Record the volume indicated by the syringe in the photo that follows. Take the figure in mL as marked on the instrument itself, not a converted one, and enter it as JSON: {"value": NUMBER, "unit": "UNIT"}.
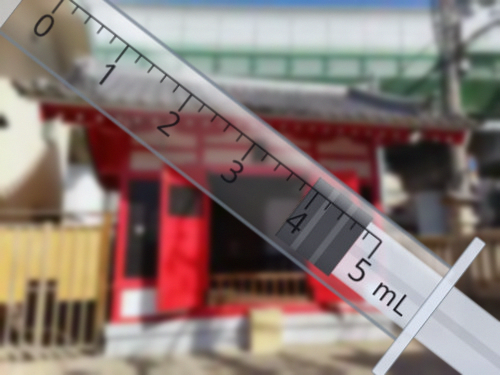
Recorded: {"value": 3.9, "unit": "mL"}
